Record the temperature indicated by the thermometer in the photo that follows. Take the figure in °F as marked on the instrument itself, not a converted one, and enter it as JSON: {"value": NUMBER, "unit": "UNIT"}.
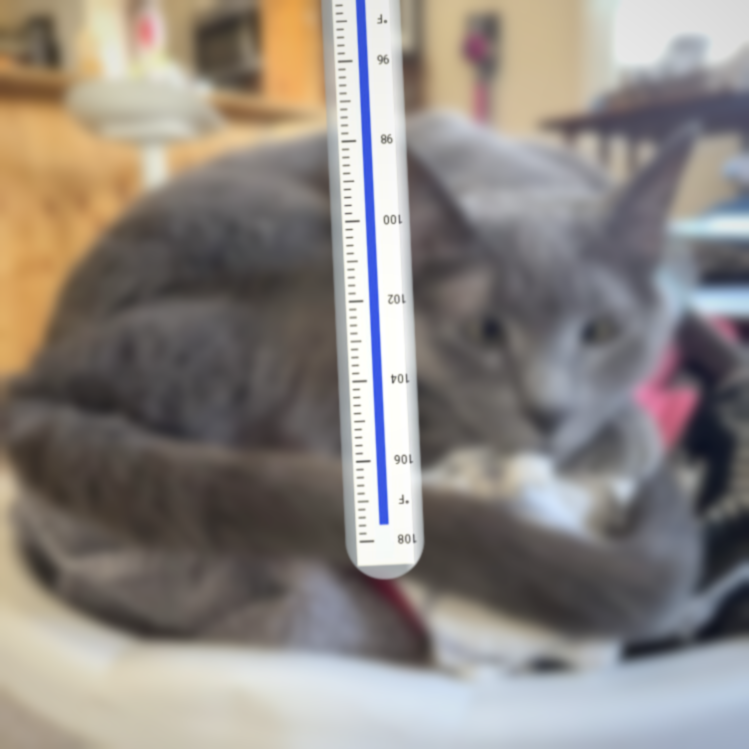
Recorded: {"value": 107.6, "unit": "°F"}
